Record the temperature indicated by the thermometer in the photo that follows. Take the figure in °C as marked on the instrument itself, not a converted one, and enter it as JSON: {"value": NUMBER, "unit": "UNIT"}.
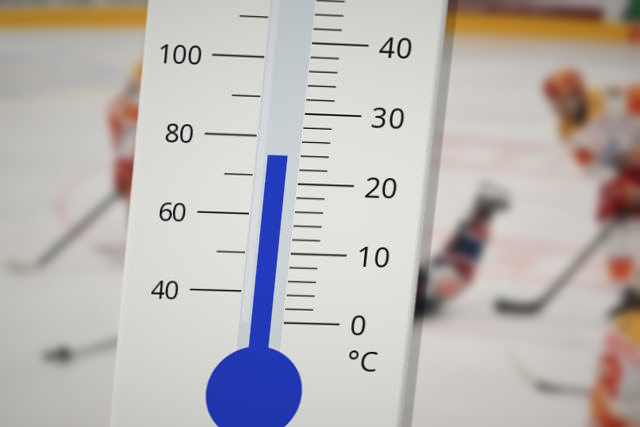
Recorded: {"value": 24, "unit": "°C"}
